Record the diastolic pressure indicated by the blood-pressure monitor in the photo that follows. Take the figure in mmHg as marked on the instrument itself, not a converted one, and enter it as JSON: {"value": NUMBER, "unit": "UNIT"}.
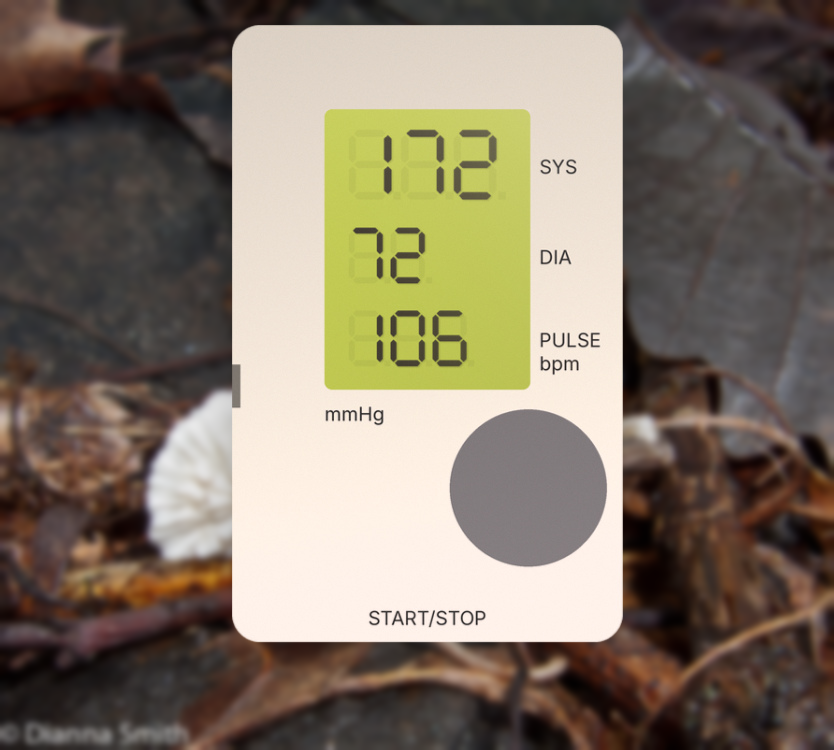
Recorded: {"value": 72, "unit": "mmHg"}
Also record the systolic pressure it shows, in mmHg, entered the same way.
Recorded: {"value": 172, "unit": "mmHg"}
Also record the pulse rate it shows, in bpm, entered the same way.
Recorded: {"value": 106, "unit": "bpm"}
